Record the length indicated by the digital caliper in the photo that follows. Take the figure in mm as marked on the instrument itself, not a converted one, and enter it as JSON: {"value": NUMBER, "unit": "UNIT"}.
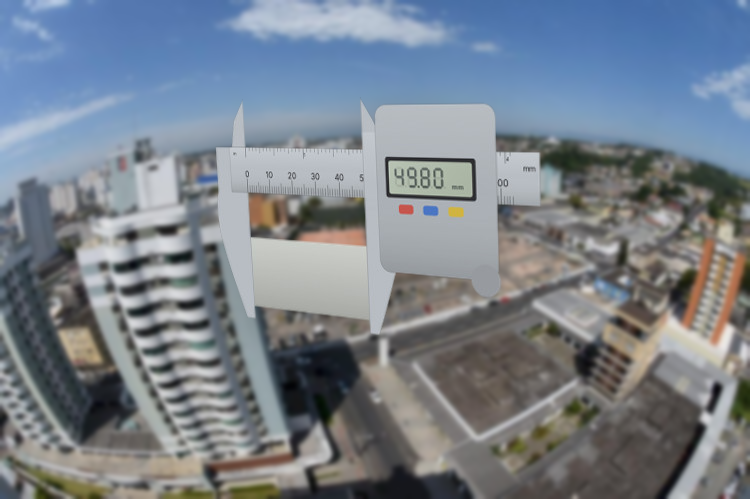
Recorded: {"value": 49.80, "unit": "mm"}
